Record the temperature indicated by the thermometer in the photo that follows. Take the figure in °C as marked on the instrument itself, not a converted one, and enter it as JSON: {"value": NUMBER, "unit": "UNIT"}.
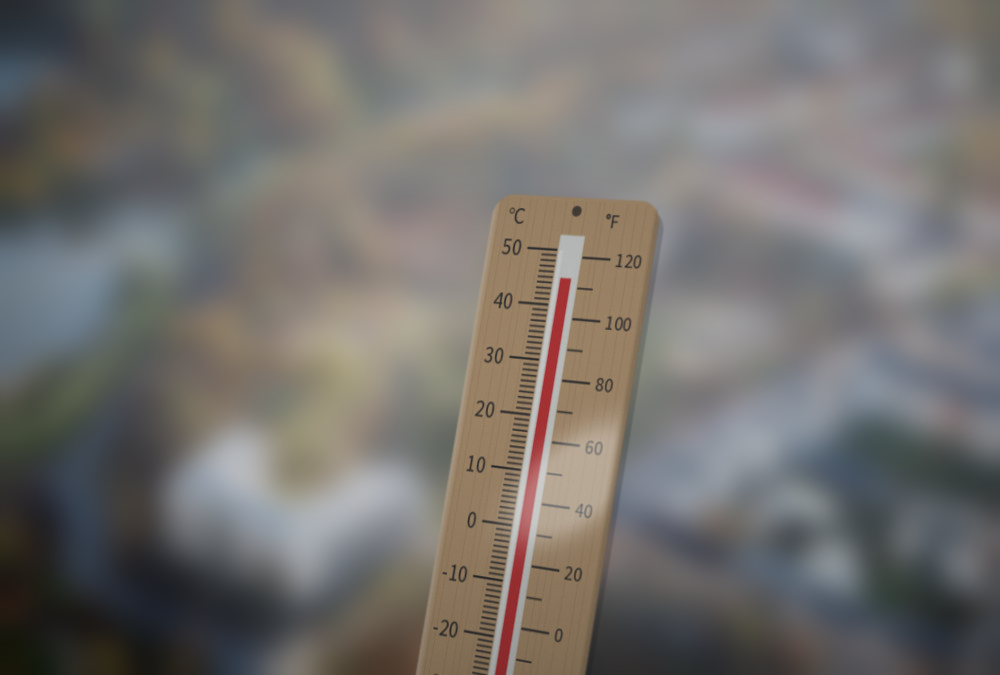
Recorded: {"value": 45, "unit": "°C"}
